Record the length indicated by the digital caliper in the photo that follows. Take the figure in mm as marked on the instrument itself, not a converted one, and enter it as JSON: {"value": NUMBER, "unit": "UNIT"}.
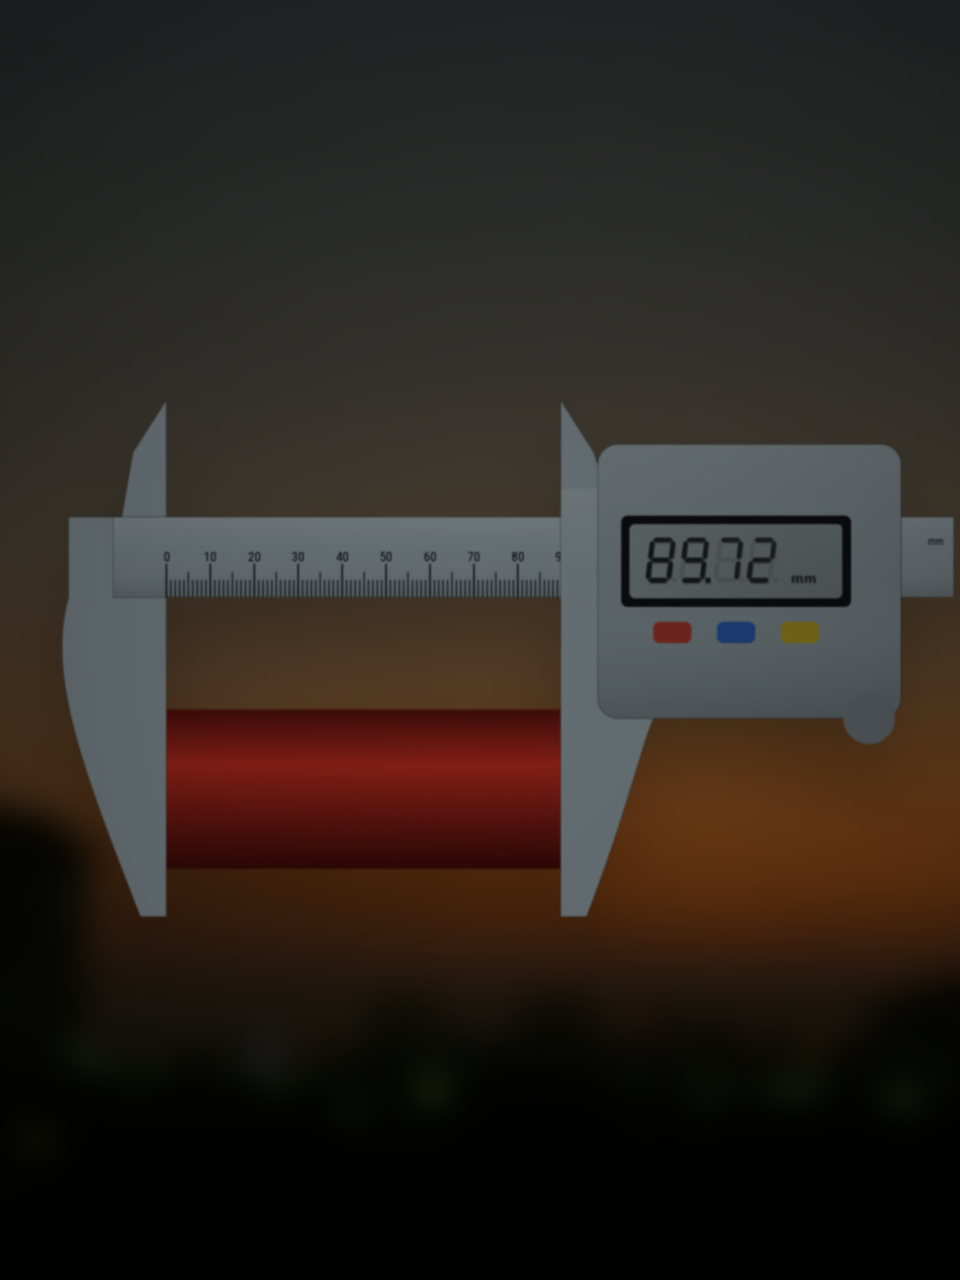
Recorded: {"value": 89.72, "unit": "mm"}
